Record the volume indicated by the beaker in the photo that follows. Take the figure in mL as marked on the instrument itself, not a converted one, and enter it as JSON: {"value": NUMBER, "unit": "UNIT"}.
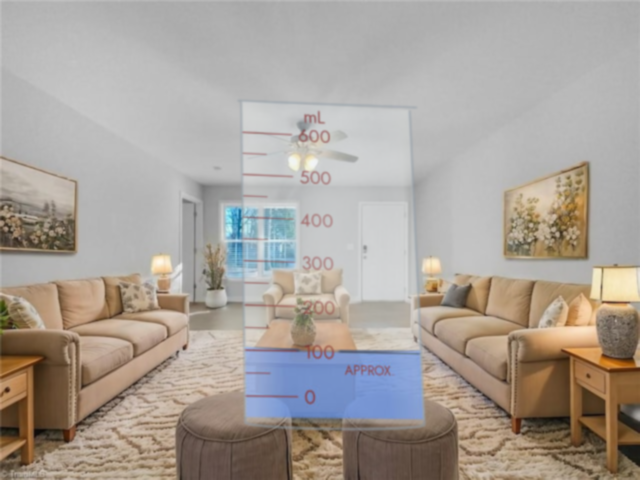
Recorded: {"value": 100, "unit": "mL"}
